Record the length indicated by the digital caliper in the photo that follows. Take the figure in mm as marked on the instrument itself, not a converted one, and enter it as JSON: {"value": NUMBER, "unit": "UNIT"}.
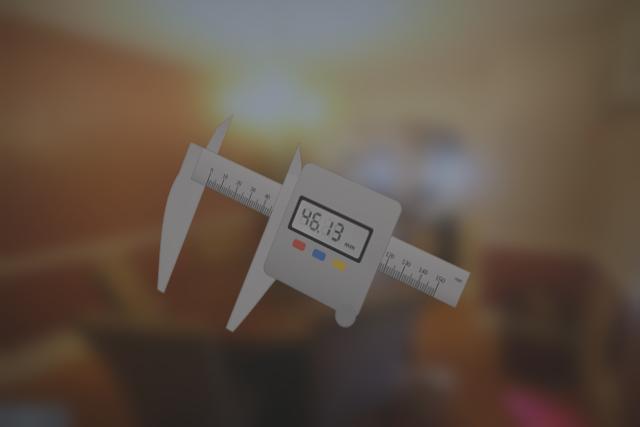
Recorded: {"value": 46.13, "unit": "mm"}
